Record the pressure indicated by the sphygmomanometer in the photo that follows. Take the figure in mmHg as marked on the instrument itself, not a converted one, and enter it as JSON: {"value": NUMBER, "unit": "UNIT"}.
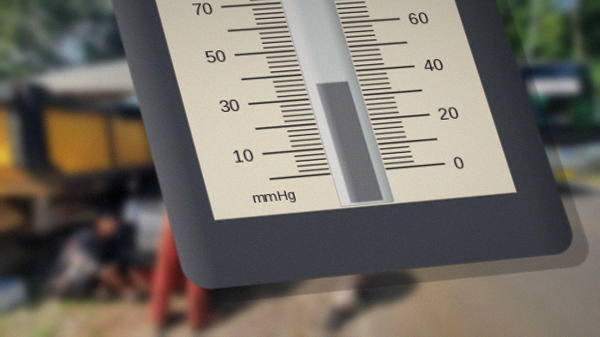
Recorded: {"value": 36, "unit": "mmHg"}
